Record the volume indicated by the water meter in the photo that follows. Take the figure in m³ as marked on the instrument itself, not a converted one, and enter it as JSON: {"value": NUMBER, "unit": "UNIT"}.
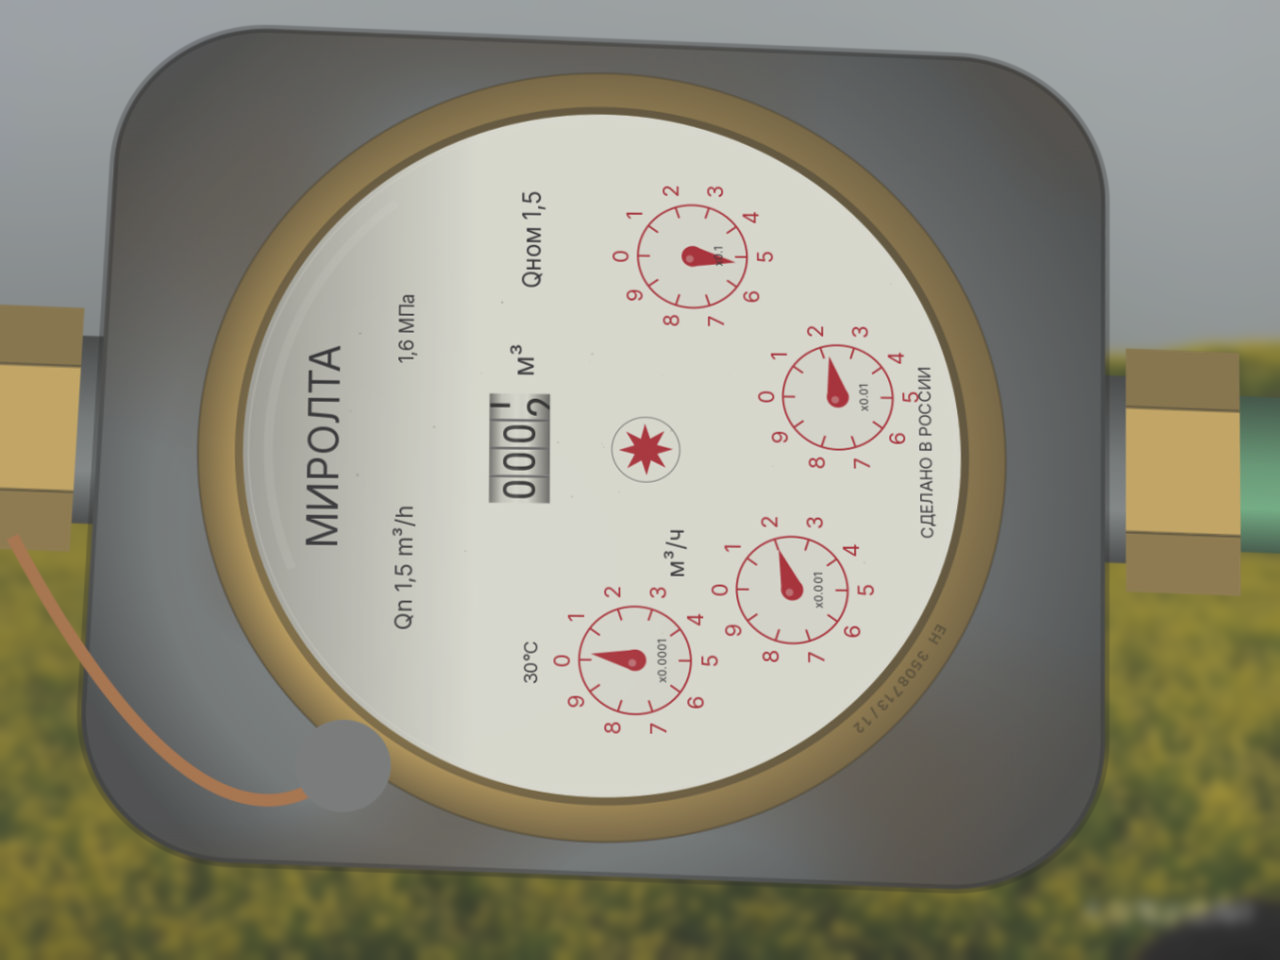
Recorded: {"value": 1.5220, "unit": "m³"}
